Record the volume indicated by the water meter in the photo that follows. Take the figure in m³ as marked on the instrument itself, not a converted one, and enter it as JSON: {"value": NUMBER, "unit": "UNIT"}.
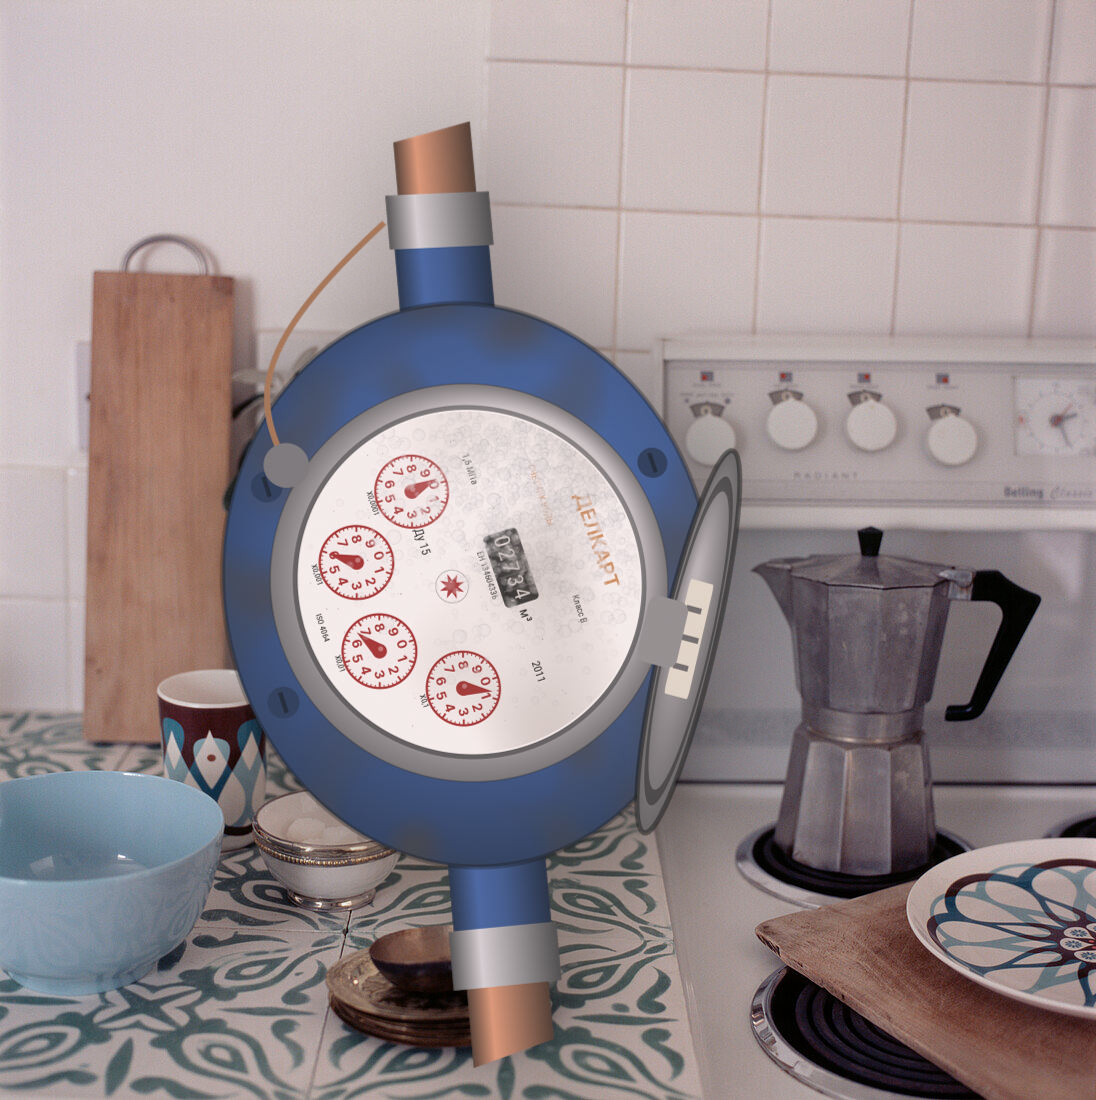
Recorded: {"value": 2734.0659, "unit": "m³"}
